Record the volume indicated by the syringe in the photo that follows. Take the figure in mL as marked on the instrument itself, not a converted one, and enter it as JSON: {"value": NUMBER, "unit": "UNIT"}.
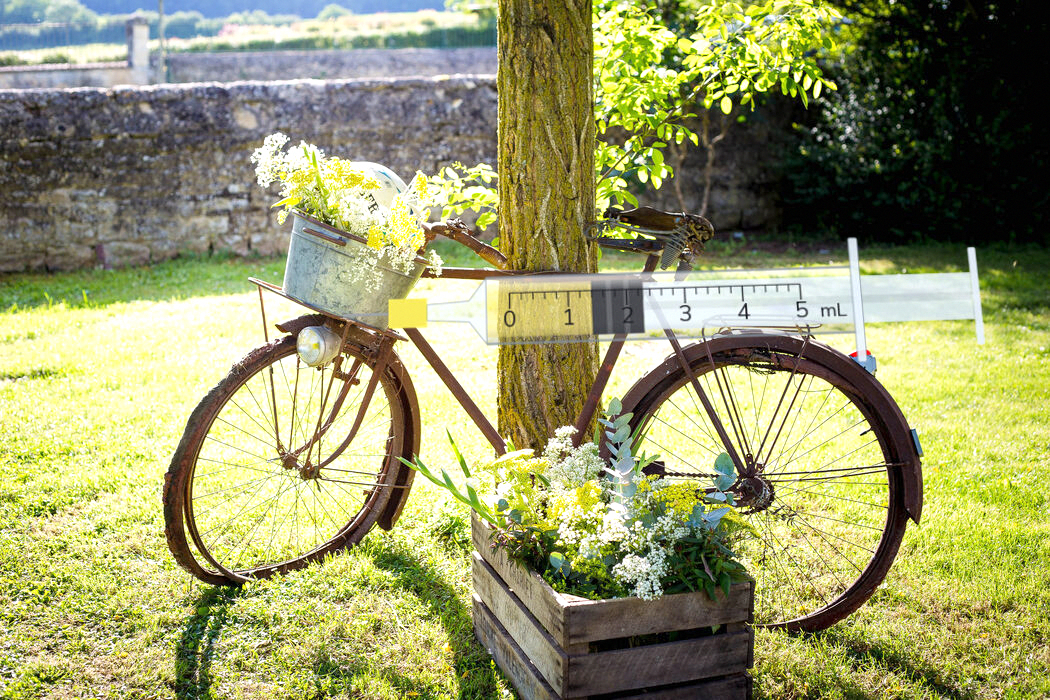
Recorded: {"value": 1.4, "unit": "mL"}
